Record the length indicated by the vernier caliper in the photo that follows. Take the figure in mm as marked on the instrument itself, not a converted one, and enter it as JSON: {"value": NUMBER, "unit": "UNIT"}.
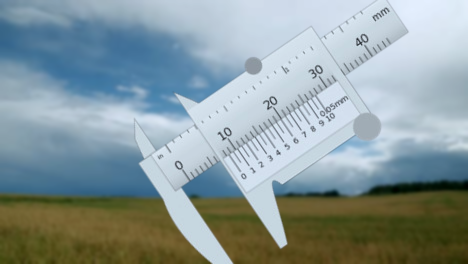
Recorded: {"value": 8.5, "unit": "mm"}
